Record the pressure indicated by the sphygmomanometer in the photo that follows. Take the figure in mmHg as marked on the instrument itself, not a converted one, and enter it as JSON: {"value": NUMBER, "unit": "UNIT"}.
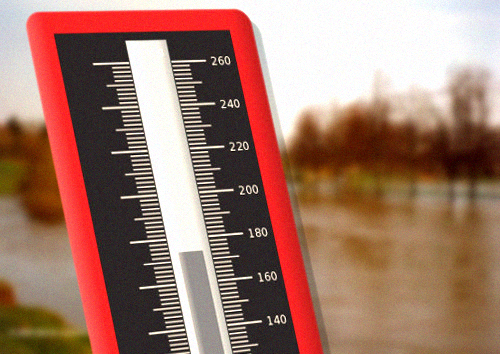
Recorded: {"value": 174, "unit": "mmHg"}
